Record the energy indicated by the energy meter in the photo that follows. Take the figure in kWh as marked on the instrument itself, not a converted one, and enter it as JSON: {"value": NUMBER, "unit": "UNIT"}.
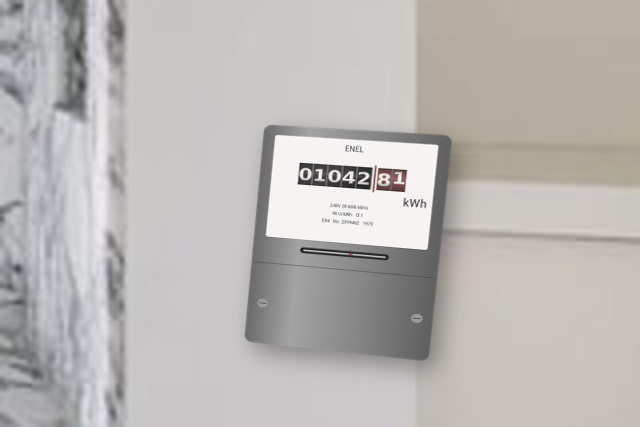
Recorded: {"value": 1042.81, "unit": "kWh"}
